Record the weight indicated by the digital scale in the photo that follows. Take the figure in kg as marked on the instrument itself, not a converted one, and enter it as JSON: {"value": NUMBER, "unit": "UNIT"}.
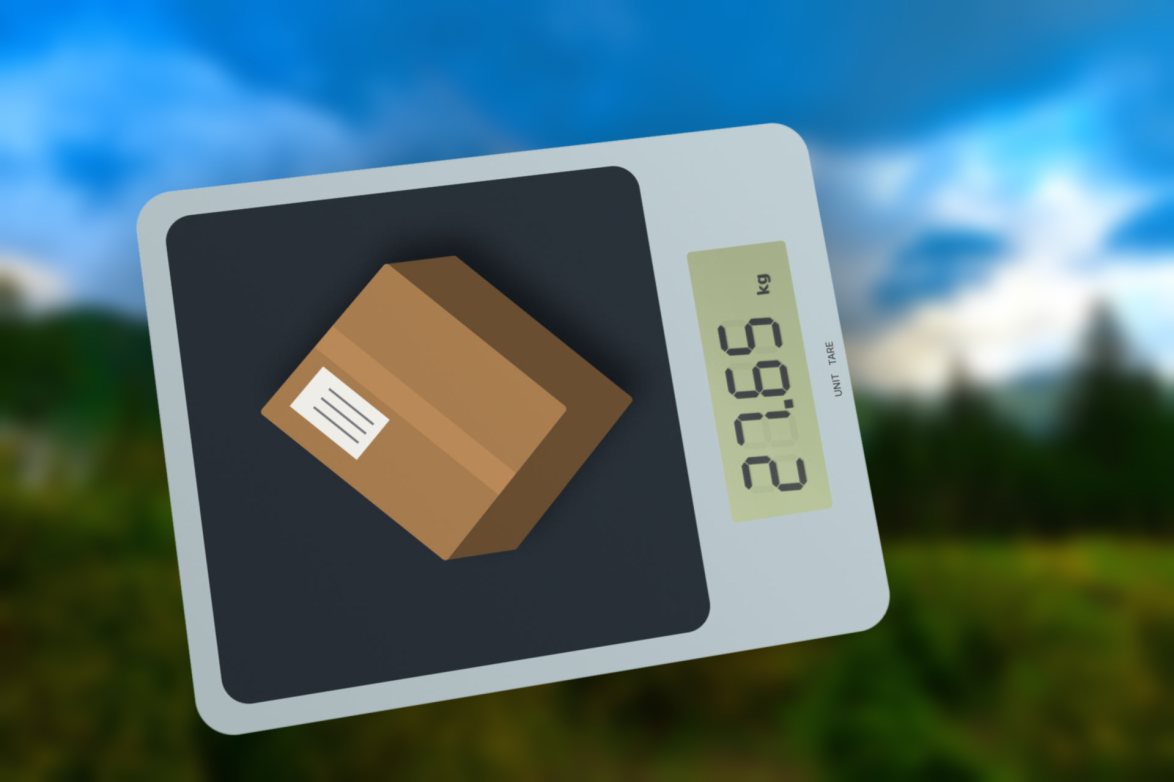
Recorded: {"value": 27.65, "unit": "kg"}
